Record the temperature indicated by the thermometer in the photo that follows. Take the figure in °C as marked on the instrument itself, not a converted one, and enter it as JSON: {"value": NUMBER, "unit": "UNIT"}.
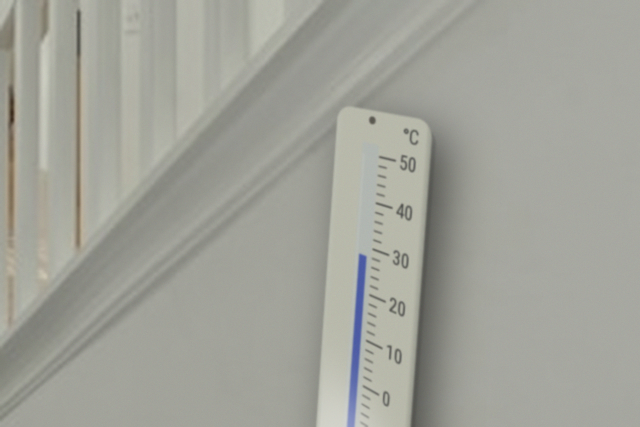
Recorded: {"value": 28, "unit": "°C"}
